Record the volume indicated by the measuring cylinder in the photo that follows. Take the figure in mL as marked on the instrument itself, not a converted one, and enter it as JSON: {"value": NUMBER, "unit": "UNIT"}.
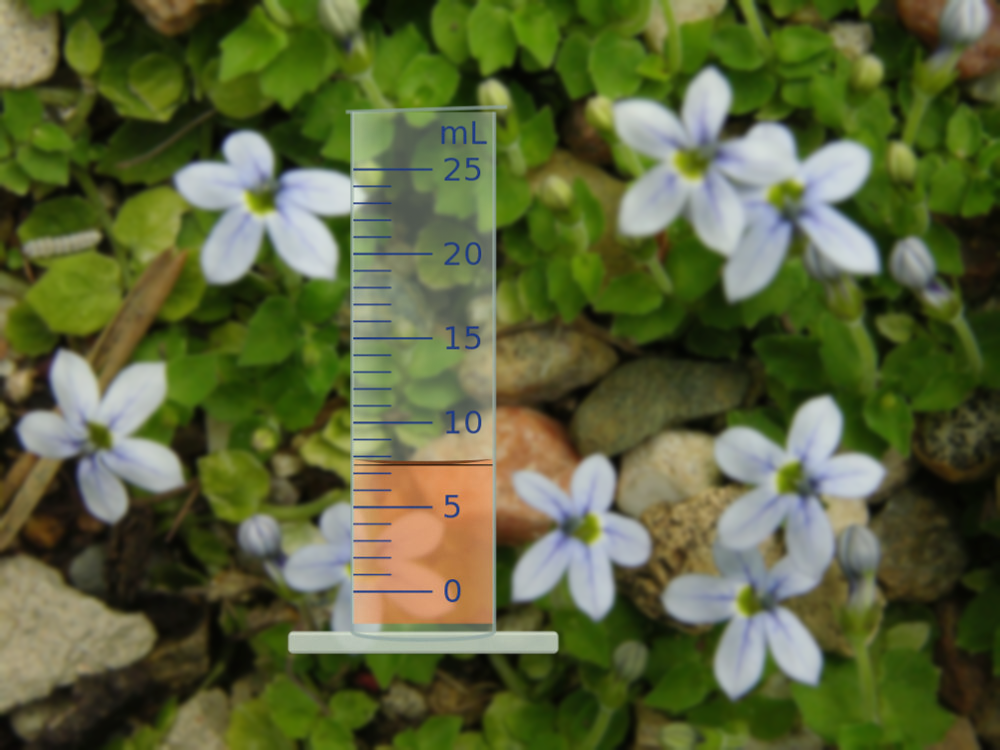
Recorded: {"value": 7.5, "unit": "mL"}
